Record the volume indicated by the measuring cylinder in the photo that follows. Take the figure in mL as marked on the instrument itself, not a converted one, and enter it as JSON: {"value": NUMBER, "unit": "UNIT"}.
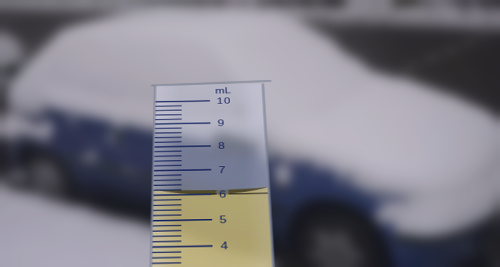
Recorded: {"value": 6, "unit": "mL"}
